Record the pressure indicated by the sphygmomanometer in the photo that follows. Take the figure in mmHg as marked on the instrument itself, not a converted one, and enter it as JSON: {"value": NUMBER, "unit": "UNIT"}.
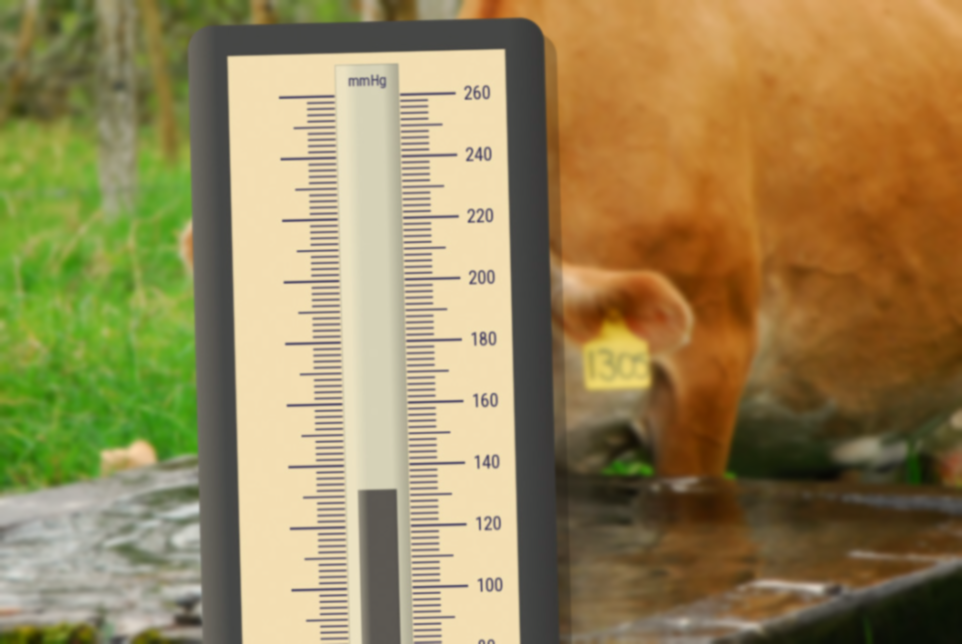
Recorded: {"value": 132, "unit": "mmHg"}
